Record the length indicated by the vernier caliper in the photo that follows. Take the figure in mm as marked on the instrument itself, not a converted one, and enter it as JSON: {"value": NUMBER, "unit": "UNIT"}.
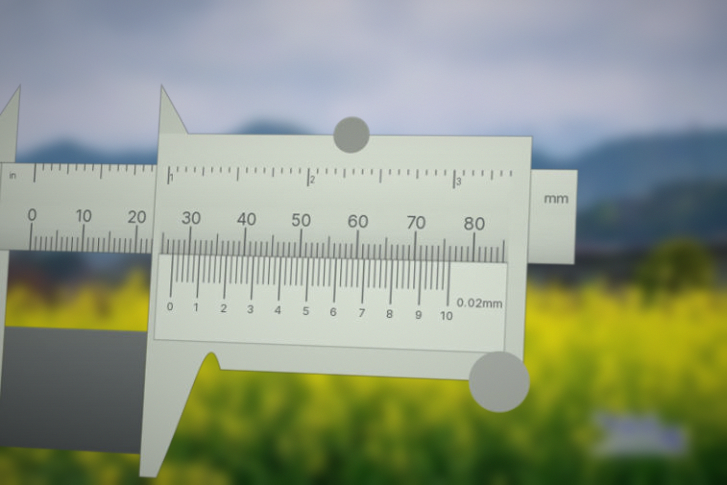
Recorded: {"value": 27.0, "unit": "mm"}
